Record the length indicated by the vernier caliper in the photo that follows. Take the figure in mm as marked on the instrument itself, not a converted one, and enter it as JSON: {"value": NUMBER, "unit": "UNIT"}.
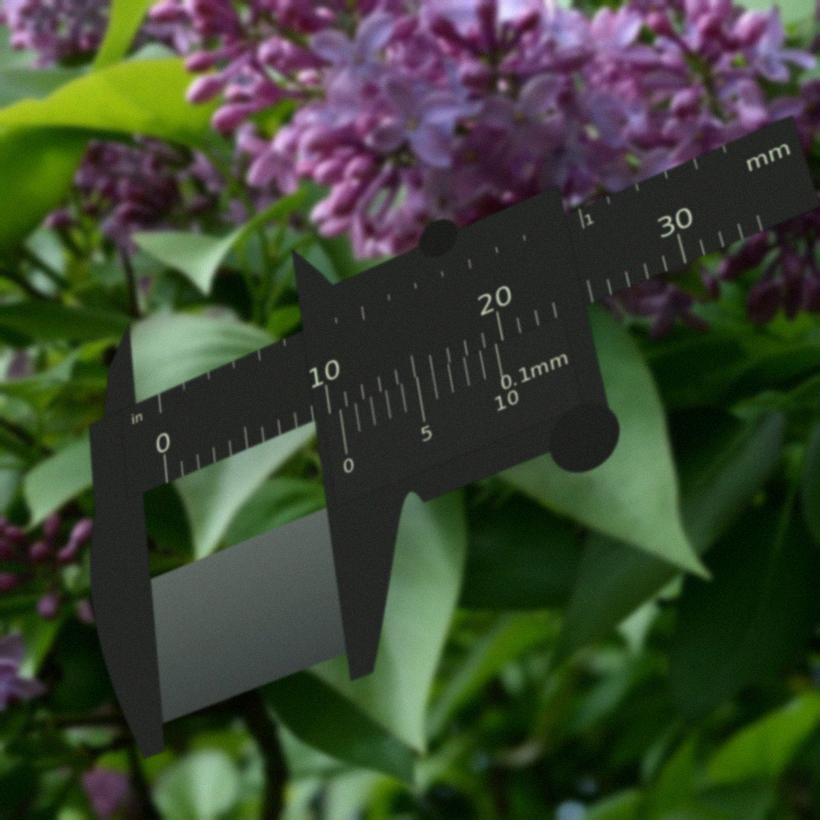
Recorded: {"value": 10.6, "unit": "mm"}
